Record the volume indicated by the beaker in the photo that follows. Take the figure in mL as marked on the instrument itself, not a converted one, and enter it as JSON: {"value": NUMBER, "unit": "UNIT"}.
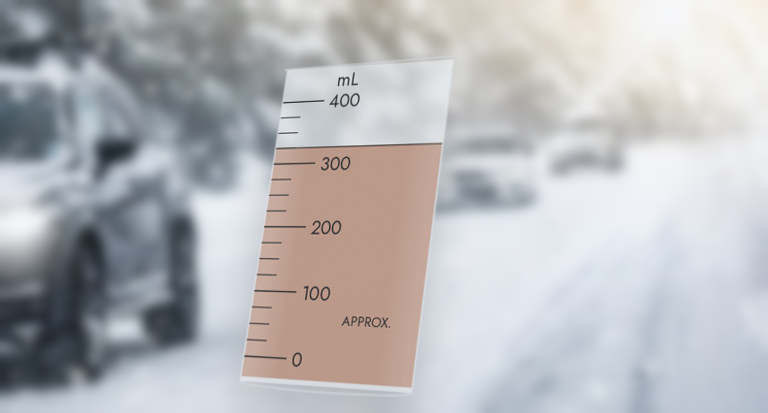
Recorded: {"value": 325, "unit": "mL"}
